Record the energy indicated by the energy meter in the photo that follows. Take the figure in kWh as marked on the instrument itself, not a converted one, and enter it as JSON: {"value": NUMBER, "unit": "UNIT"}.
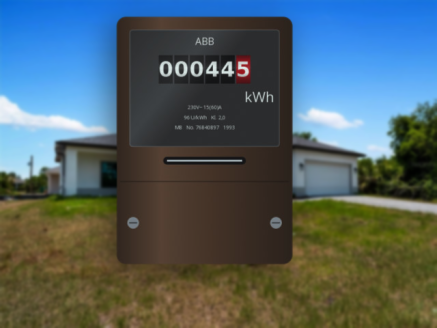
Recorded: {"value": 44.5, "unit": "kWh"}
